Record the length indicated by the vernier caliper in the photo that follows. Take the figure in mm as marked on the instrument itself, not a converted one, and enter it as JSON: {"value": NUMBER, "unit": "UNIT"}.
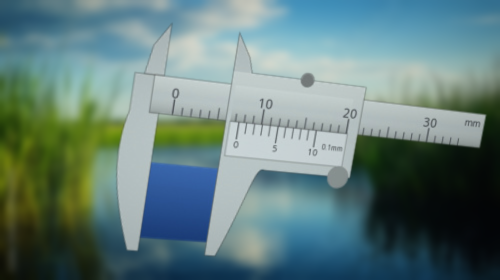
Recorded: {"value": 7.4, "unit": "mm"}
